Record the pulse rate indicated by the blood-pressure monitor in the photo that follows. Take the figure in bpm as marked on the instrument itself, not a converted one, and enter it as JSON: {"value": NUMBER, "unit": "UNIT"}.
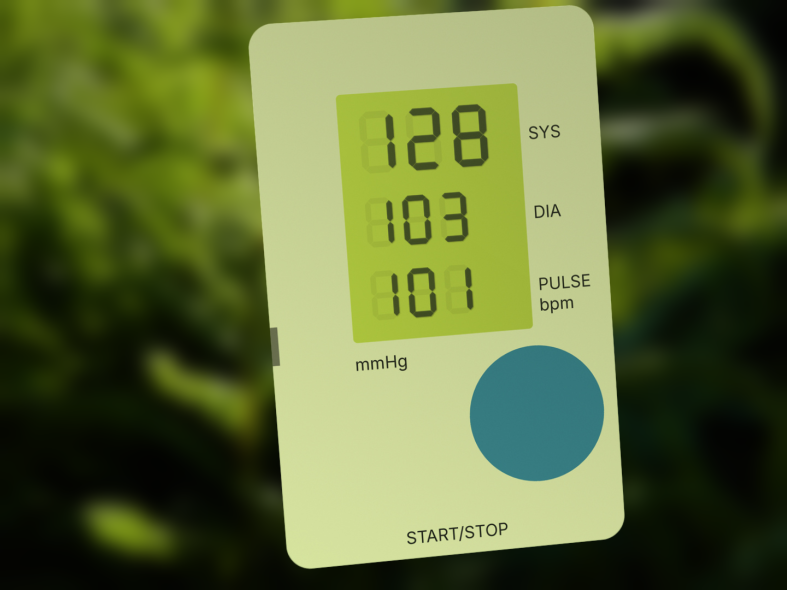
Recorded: {"value": 101, "unit": "bpm"}
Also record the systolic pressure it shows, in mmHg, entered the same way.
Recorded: {"value": 128, "unit": "mmHg"}
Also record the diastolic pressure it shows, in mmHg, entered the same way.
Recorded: {"value": 103, "unit": "mmHg"}
